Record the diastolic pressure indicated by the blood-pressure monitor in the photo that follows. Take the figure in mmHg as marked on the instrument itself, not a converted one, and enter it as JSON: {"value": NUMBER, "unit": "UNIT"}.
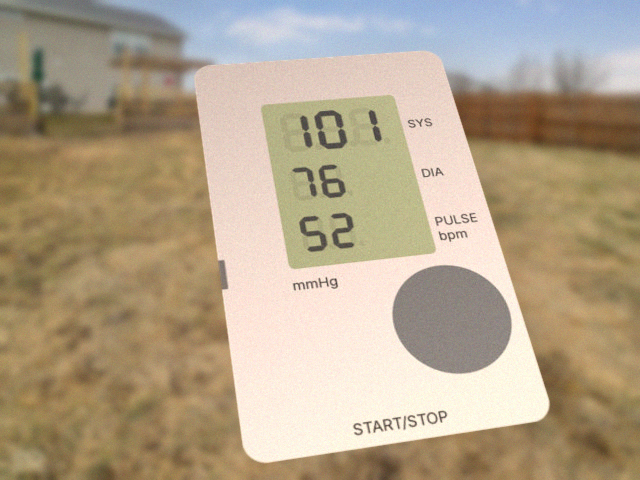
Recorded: {"value": 76, "unit": "mmHg"}
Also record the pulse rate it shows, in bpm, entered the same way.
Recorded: {"value": 52, "unit": "bpm"}
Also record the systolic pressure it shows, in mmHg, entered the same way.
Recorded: {"value": 101, "unit": "mmHg"}
